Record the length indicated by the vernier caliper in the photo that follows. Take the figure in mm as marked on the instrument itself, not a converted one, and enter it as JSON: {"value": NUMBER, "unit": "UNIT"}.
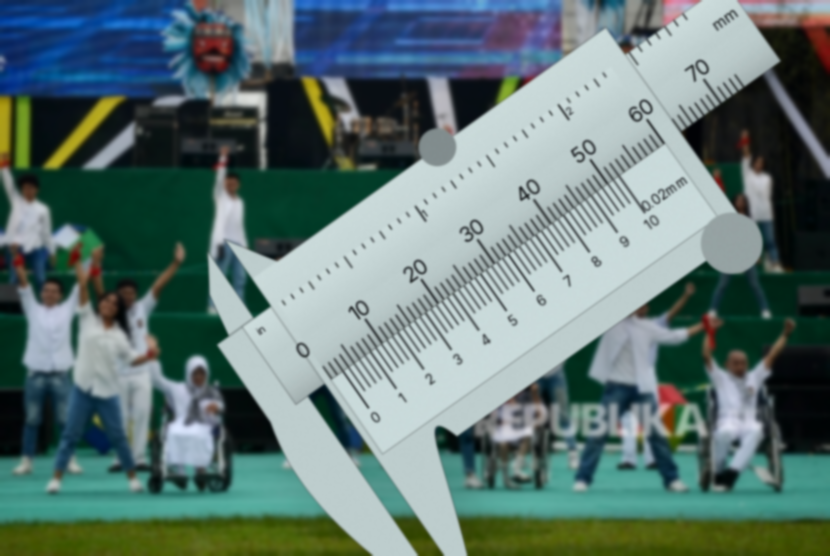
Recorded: {"value": 3.0, "unit": "mm"}
